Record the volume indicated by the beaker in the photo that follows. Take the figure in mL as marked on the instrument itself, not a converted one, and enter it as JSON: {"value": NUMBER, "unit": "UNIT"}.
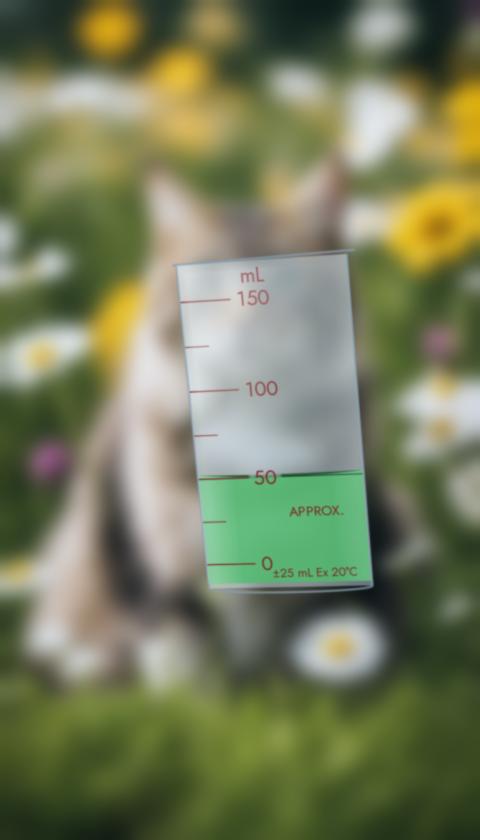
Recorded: {"value": 50, "unit": "mL"}
